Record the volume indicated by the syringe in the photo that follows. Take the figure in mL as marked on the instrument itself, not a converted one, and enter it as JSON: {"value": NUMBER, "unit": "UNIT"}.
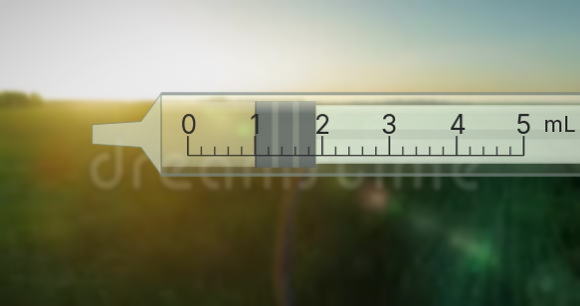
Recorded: {"value": 1, "unit": "mL"}
